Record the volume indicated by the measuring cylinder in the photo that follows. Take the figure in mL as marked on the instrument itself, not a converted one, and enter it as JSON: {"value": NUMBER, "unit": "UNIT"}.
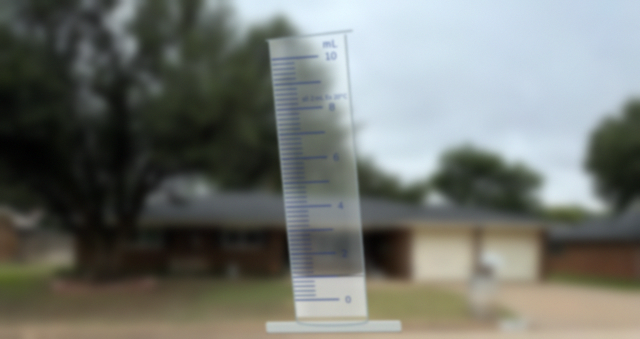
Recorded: {"value": 1, "unit": "mL"}
